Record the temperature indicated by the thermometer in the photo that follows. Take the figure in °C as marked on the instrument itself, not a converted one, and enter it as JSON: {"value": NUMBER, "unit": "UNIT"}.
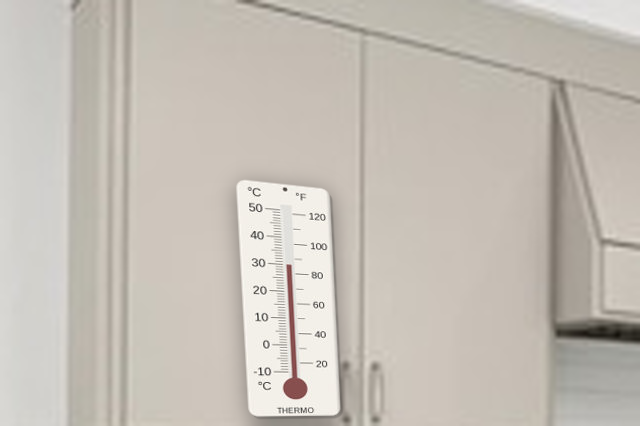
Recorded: {"value": 30, "unit": "°C"}
